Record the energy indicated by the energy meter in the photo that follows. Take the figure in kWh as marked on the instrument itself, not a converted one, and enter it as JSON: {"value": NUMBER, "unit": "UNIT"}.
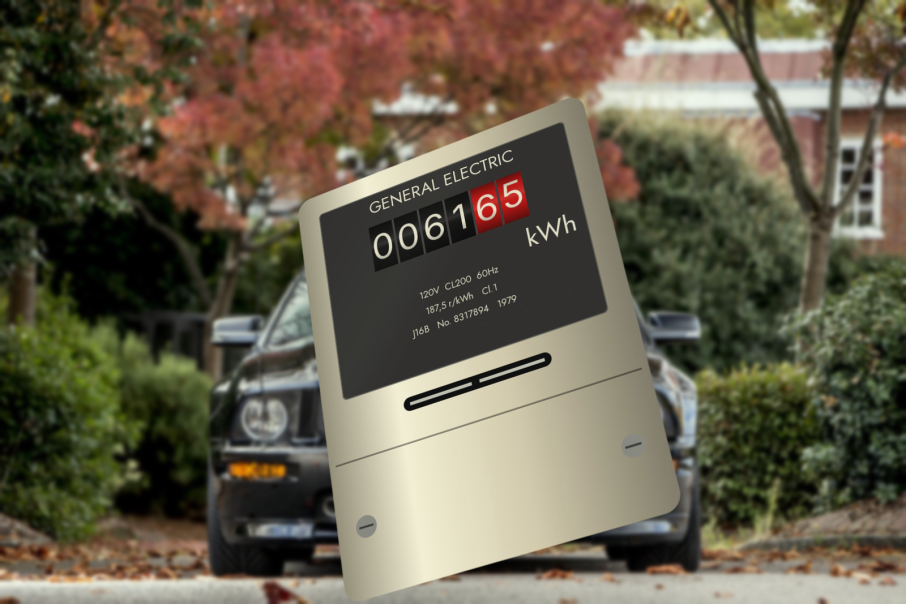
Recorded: {"value": 61.65, "unit": "kWh"}
